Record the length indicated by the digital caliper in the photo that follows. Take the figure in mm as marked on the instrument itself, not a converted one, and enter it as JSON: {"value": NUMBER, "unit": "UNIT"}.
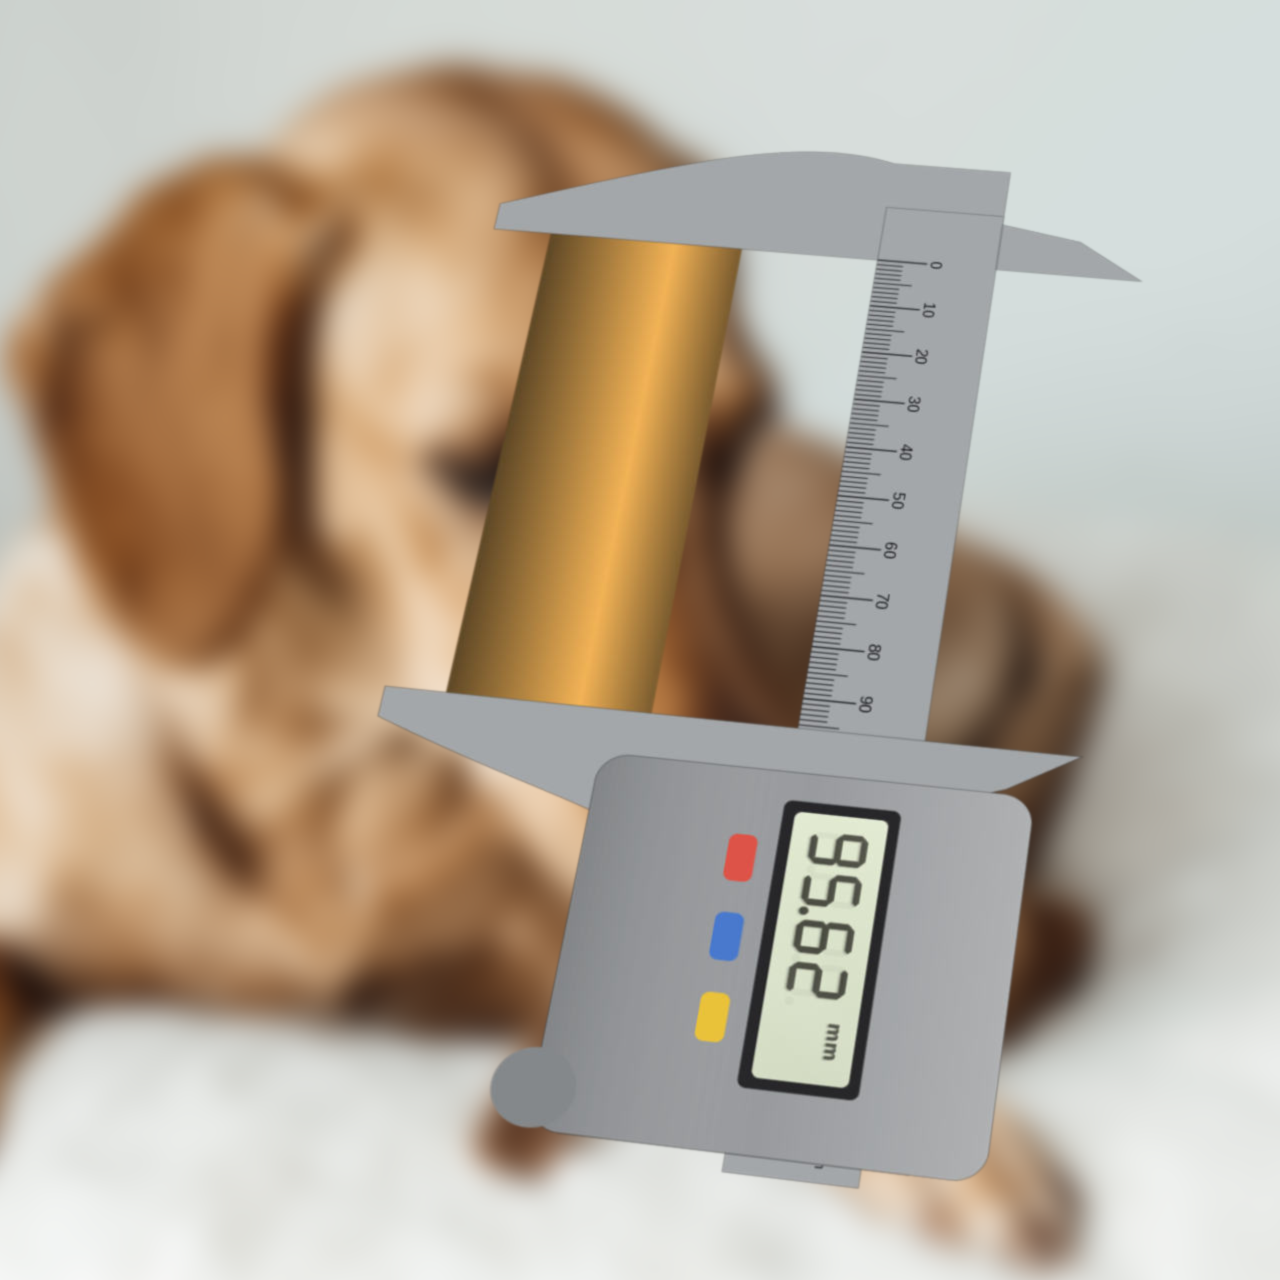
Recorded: {"value": 95.62, "unit": "mm"}
